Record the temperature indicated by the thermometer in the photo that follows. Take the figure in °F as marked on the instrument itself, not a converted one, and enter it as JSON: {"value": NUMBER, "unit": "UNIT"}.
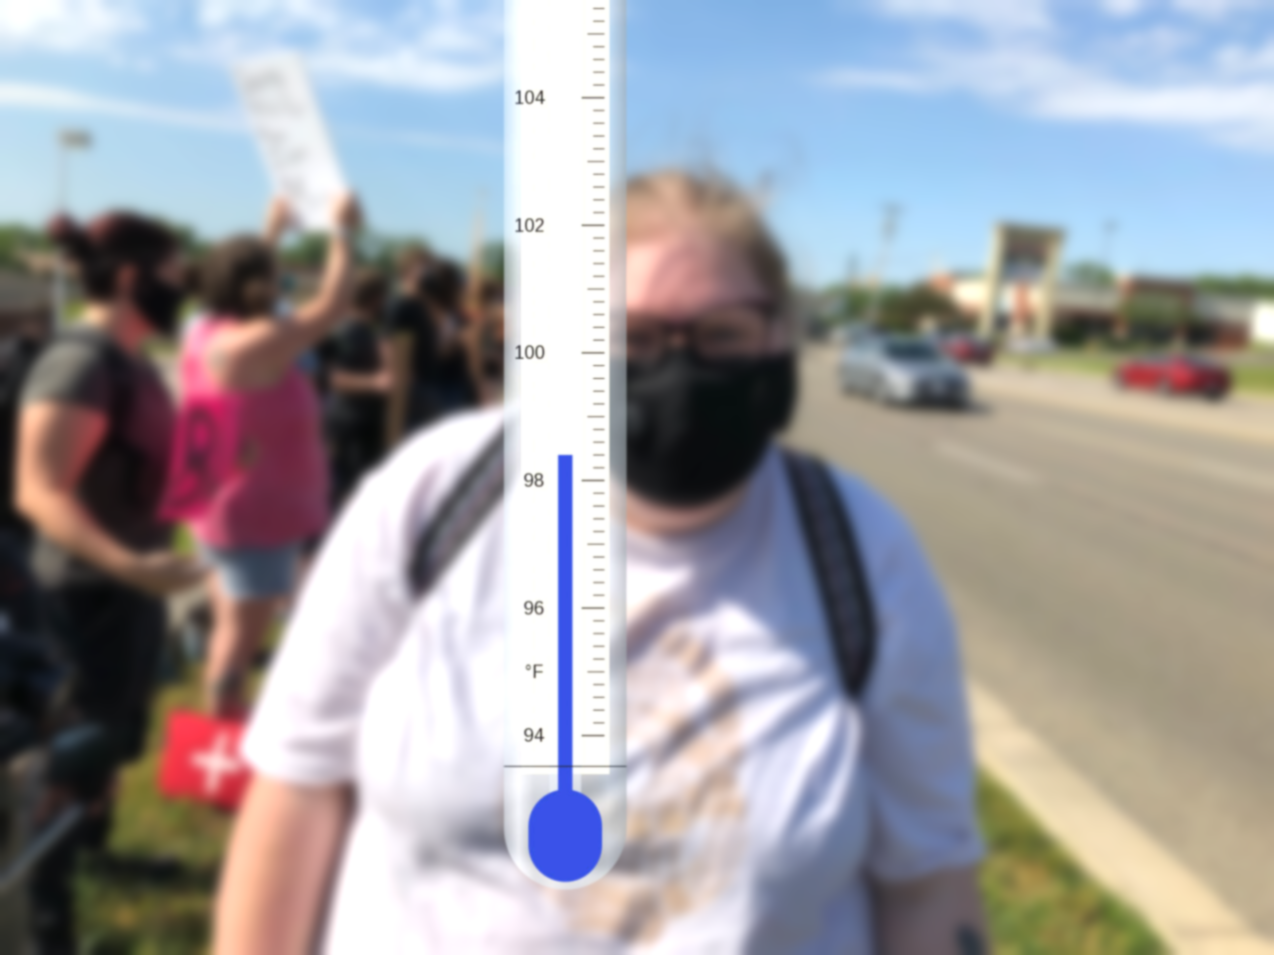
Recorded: {"value": 98.4, "unit": "°F"}
